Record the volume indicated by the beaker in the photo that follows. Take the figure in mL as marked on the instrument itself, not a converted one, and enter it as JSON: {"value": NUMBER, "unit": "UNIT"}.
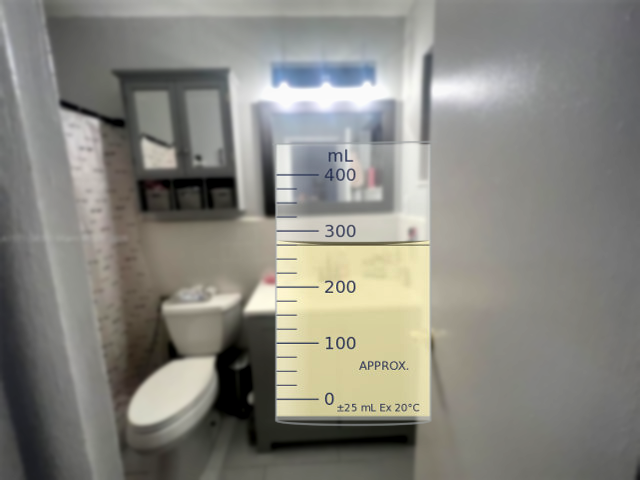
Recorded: {"value": 275, "unit": "mL"}
